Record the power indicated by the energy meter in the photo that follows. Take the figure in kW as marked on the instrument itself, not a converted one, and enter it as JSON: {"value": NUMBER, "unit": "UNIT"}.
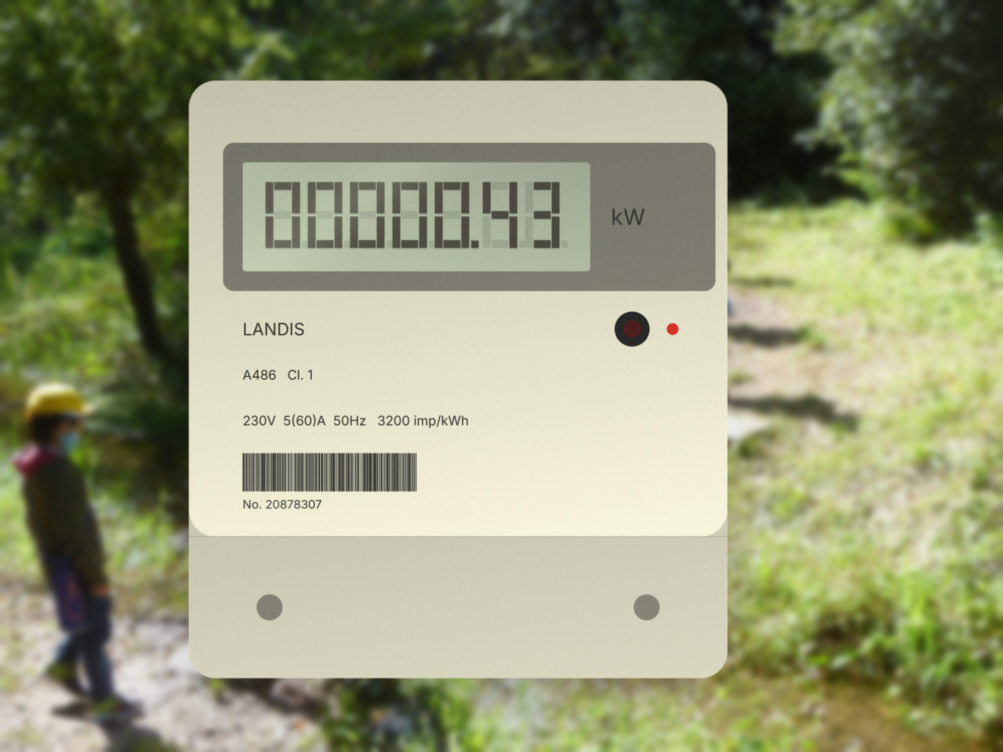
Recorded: {"value": 0.43, "unit": "kW"}
